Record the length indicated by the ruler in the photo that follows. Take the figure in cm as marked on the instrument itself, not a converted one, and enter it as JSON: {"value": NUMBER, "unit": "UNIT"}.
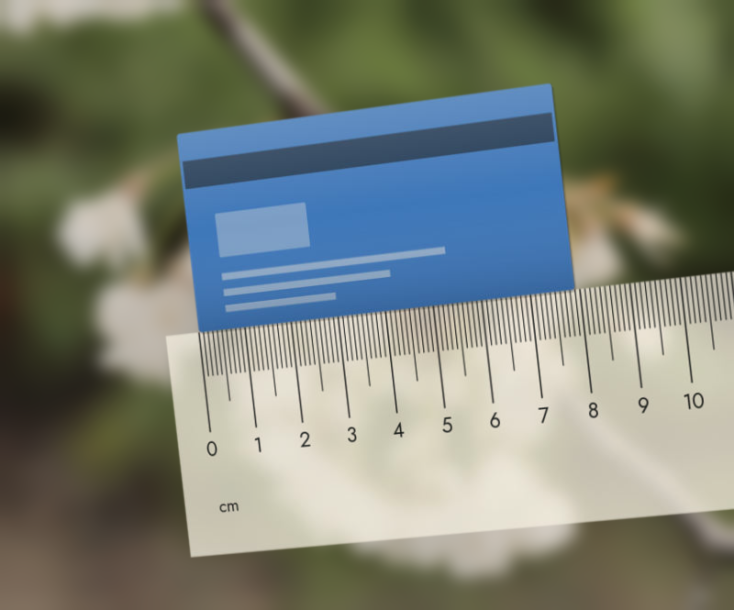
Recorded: {"value": 7.9, "unit": "cm"}
